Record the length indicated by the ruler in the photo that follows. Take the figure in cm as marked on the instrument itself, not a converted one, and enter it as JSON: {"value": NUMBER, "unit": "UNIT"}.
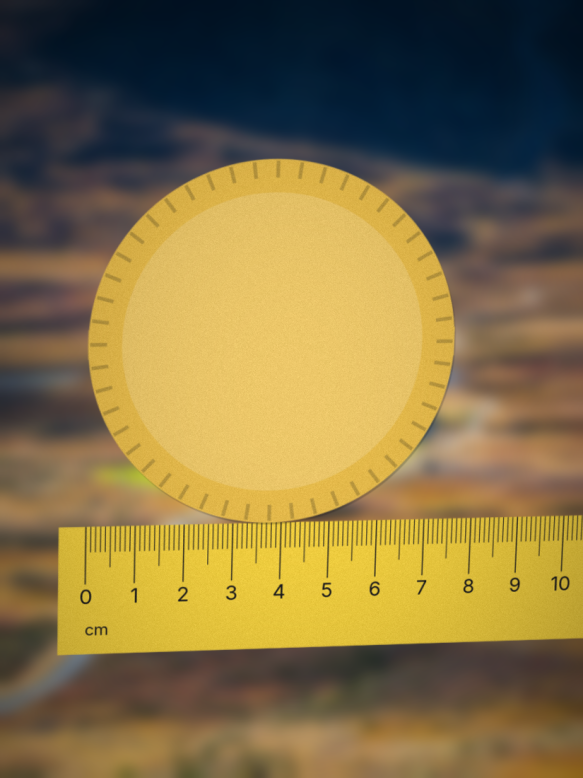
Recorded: {"value": 7.5, "unit": "cm"}
